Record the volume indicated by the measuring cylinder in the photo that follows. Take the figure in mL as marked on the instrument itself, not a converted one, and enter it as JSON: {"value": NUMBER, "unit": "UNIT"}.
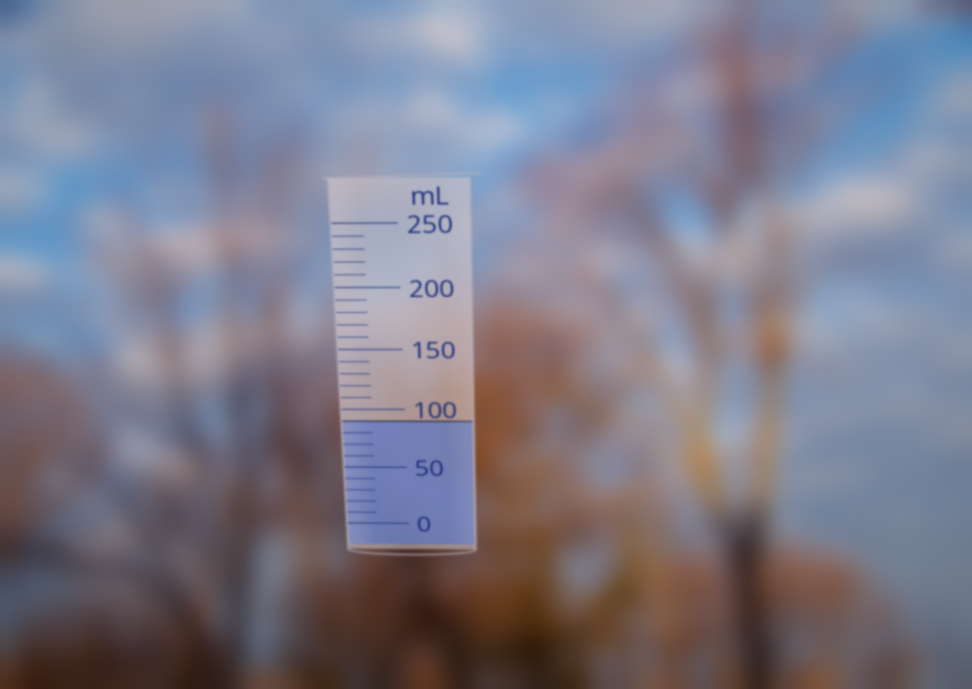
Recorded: {"value": 90, "unit": "mL"}
